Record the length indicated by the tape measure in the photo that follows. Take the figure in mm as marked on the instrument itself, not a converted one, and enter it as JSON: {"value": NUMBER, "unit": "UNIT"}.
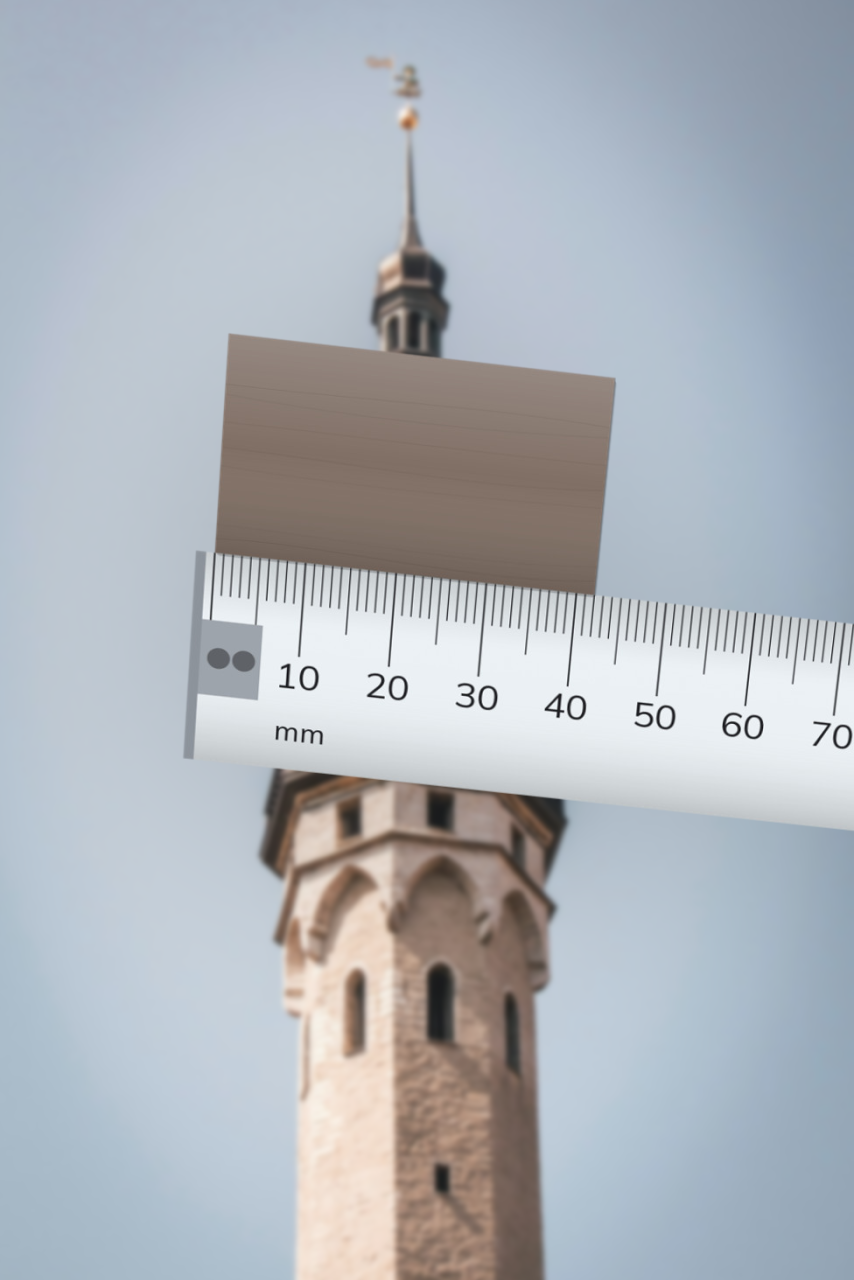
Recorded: {"value": 42, "unit": "mm"}
